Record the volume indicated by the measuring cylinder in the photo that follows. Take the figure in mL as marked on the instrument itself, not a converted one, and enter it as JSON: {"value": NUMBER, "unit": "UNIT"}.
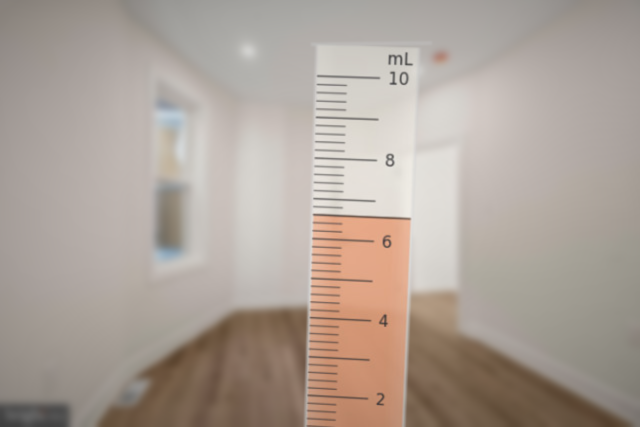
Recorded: {"value": 6.6, "unit": "mL"}
